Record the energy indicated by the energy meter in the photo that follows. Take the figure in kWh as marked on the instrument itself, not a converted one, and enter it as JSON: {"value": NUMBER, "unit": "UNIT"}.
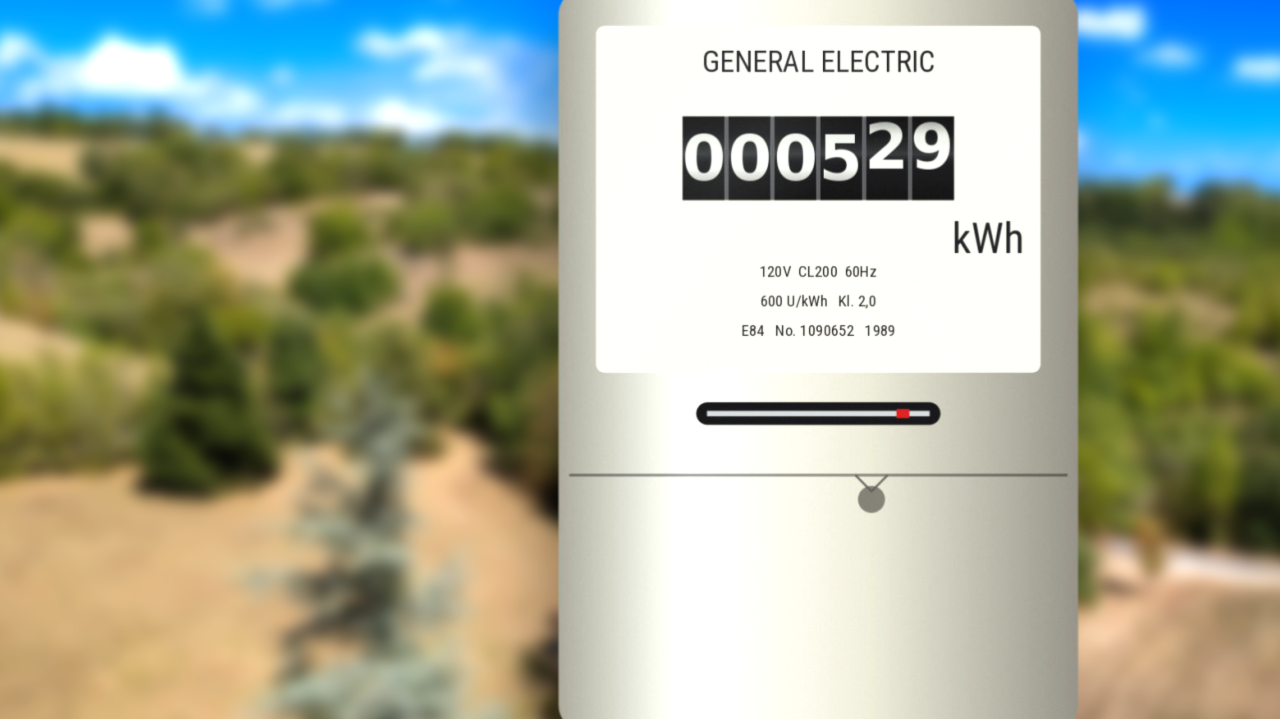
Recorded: {"value": 529, "unit": "kWh"}
